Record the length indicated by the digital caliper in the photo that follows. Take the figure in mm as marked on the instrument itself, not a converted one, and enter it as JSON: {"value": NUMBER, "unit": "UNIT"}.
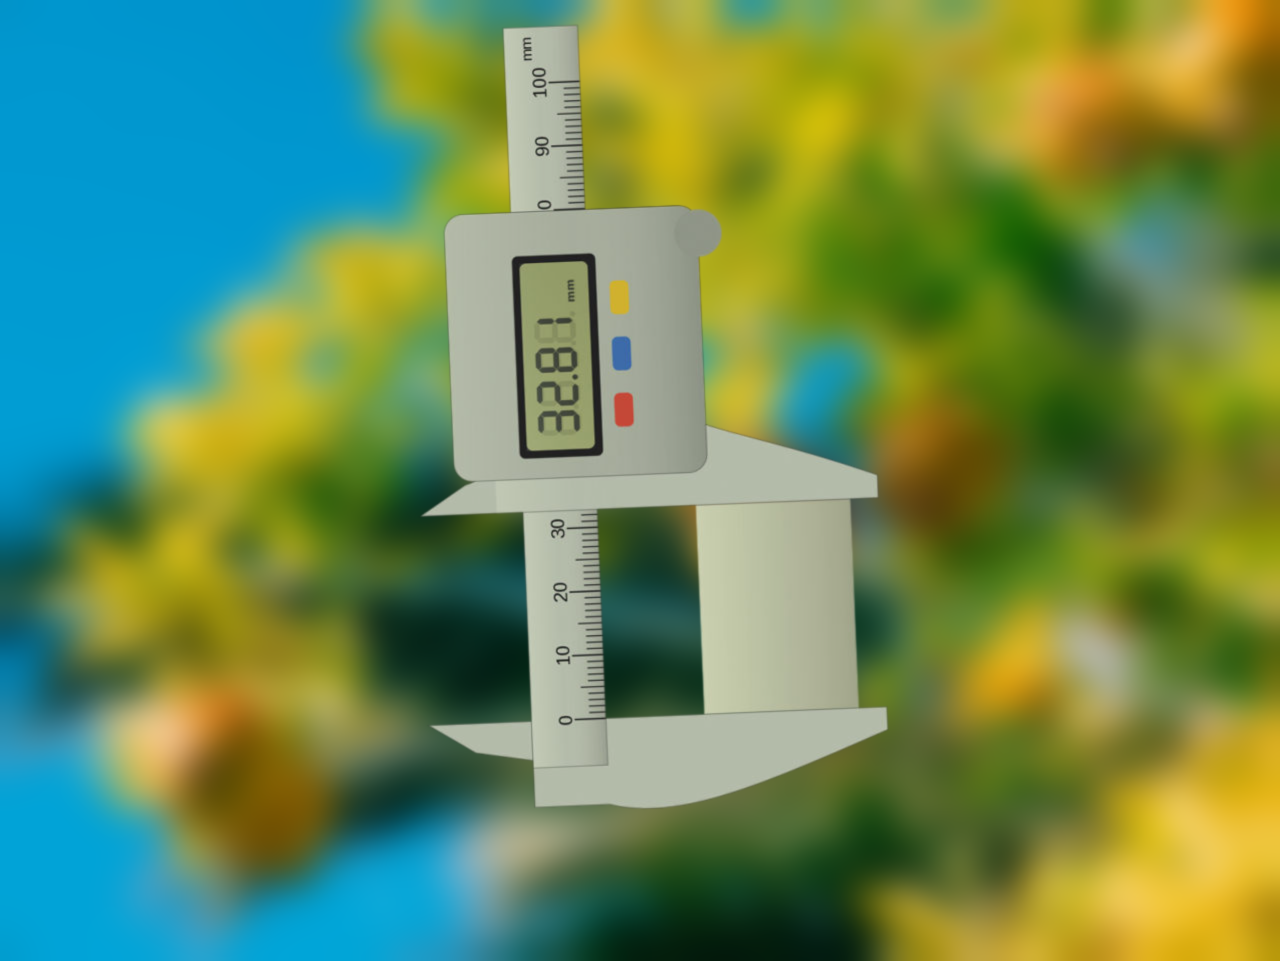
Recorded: {"value": 32.81, "unit": "mm"}
